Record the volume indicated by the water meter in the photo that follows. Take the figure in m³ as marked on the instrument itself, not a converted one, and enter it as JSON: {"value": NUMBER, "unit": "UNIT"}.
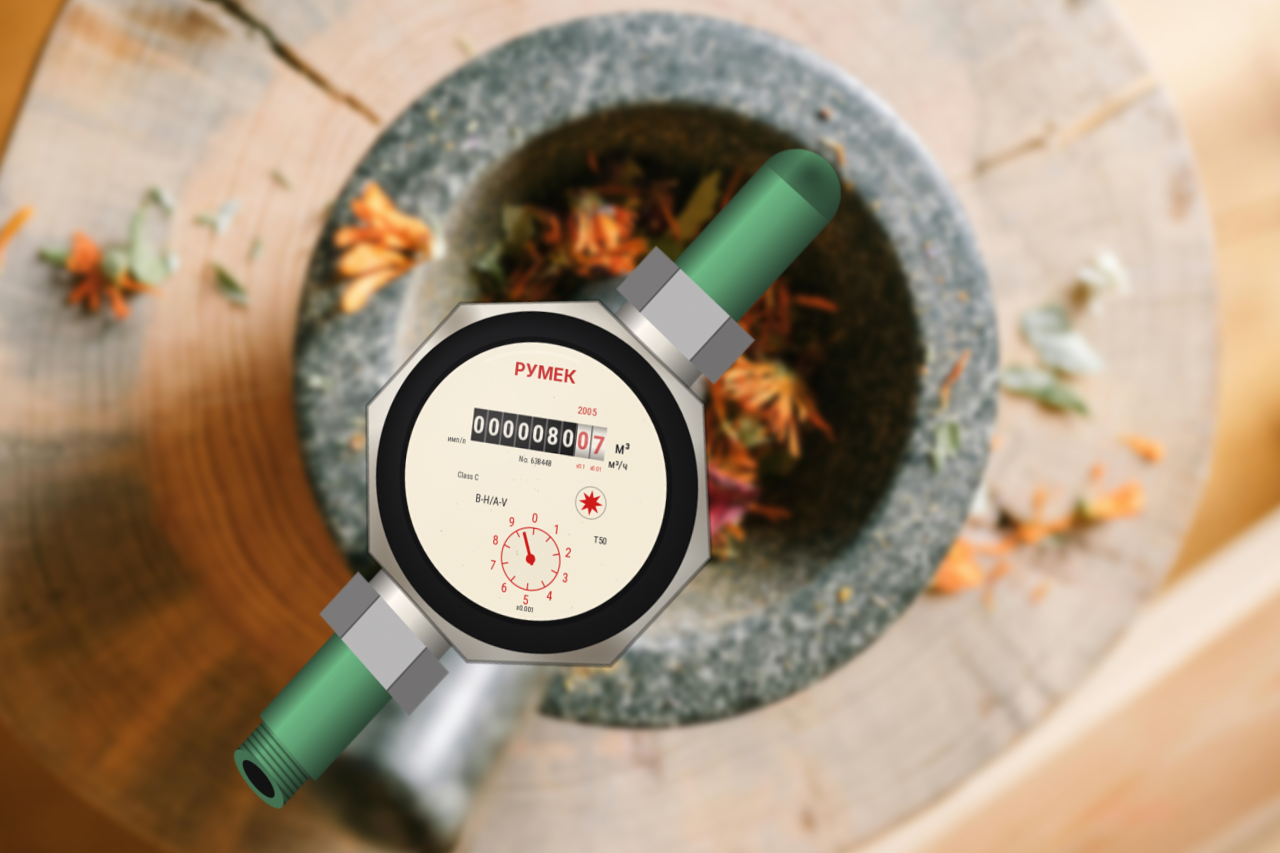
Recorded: {"value": 80.069, "unit": "m³"}
